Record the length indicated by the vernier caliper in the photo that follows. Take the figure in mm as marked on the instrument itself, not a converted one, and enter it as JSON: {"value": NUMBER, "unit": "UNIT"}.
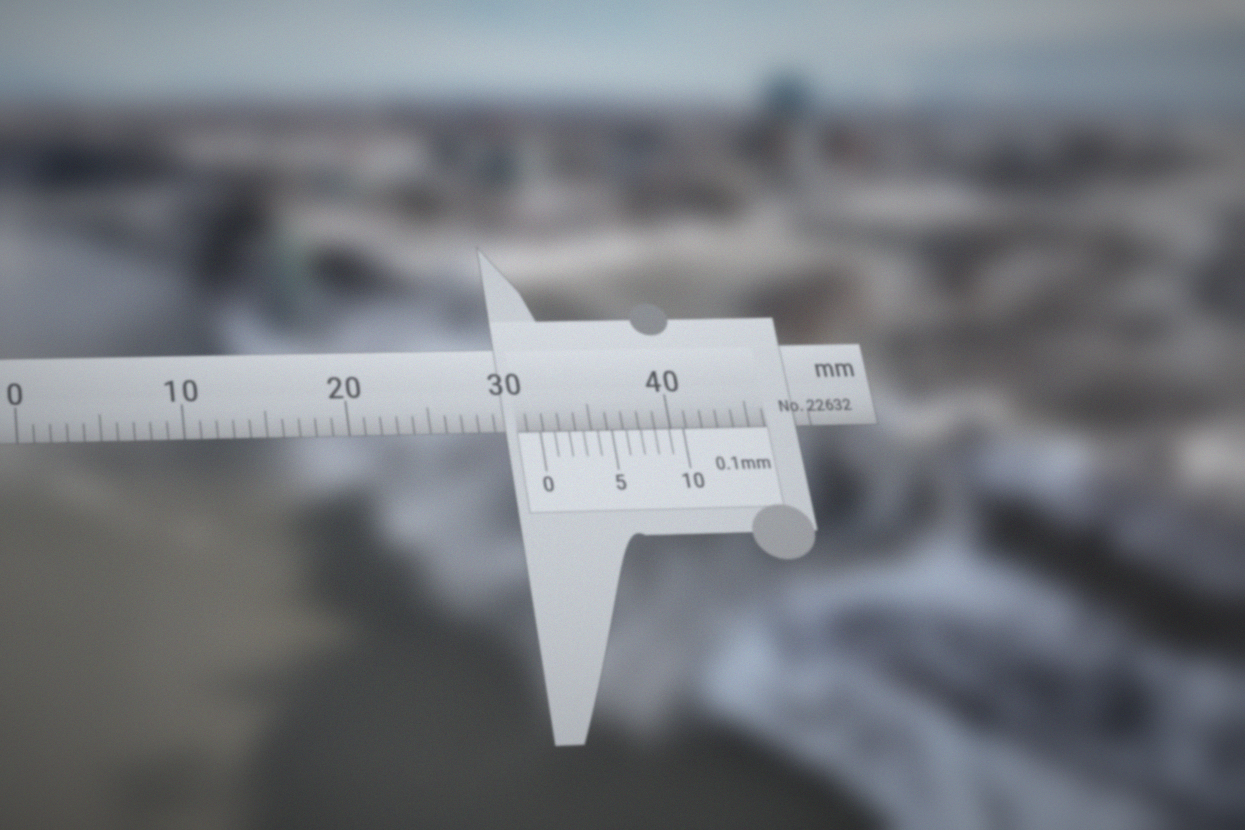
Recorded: {"value": 31.8, "unit": "mm"}
